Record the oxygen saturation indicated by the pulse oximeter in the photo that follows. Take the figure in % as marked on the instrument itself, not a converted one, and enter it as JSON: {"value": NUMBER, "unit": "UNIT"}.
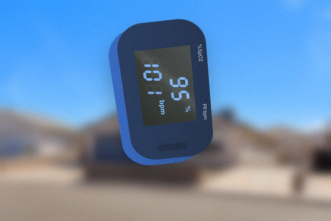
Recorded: {"value": 95, "unit": "%"}
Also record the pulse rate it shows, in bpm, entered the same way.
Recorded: {"value": 101, "unit": "bpm"}
